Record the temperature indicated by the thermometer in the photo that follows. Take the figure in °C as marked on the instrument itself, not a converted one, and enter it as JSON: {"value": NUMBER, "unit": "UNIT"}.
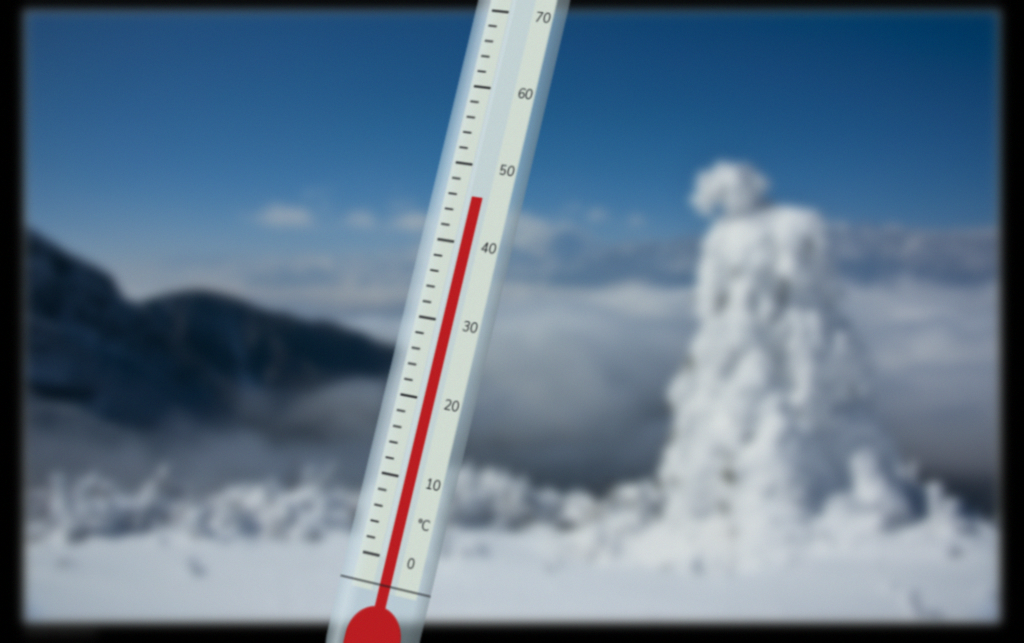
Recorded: {"value": 46, "unit": "°C"}
